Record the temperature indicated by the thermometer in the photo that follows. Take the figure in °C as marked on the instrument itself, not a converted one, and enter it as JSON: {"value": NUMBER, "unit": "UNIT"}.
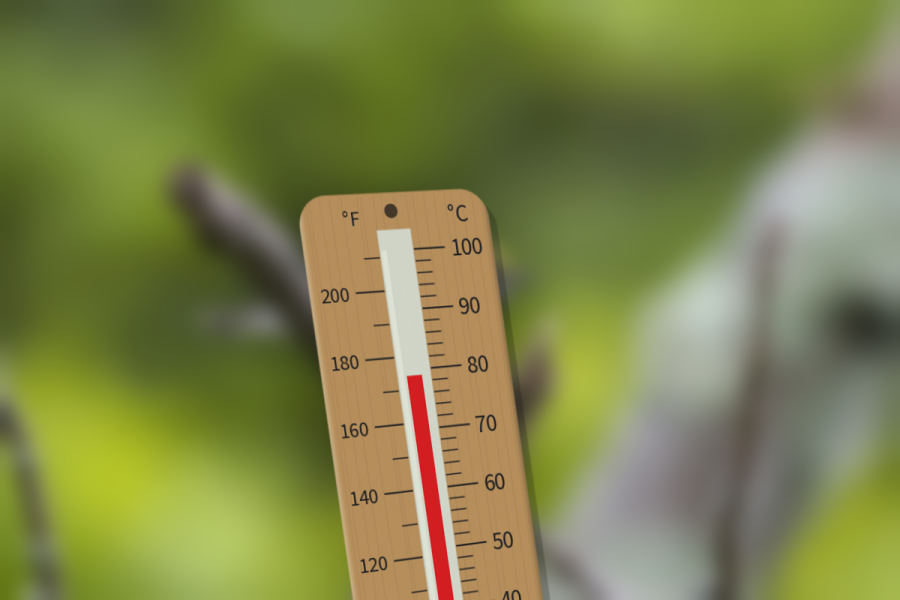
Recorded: {"value": 79, "unit": "°C"}
